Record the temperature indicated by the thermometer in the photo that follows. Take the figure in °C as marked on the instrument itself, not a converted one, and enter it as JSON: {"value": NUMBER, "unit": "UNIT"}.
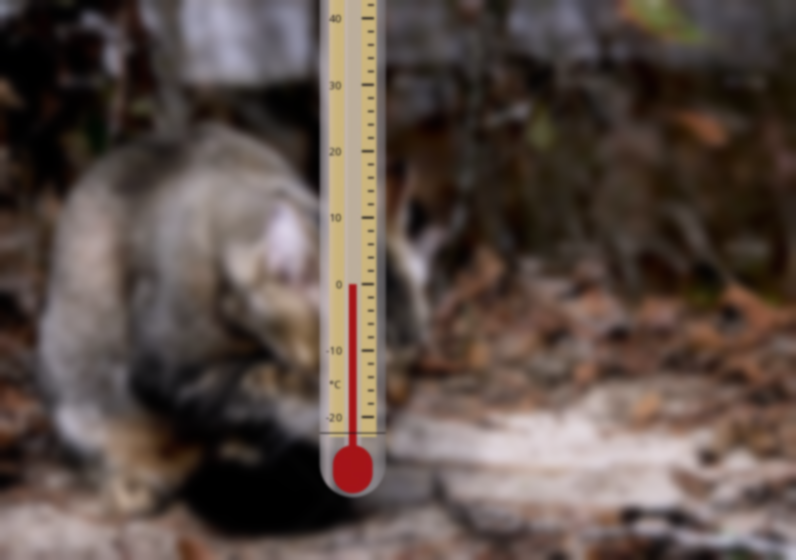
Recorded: {"value": 0, "unit": "°C"}
